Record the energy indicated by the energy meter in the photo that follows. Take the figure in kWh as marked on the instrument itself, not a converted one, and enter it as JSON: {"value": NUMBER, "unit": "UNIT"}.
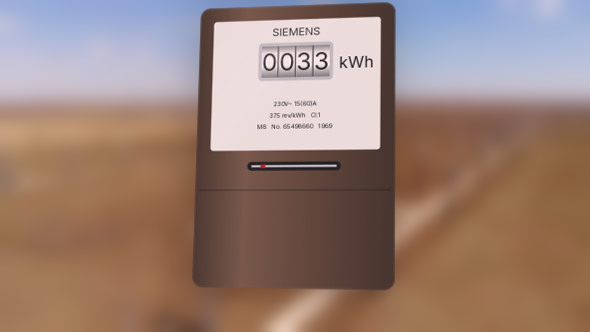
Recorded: {"value": 33, "unit": "kWh"}
